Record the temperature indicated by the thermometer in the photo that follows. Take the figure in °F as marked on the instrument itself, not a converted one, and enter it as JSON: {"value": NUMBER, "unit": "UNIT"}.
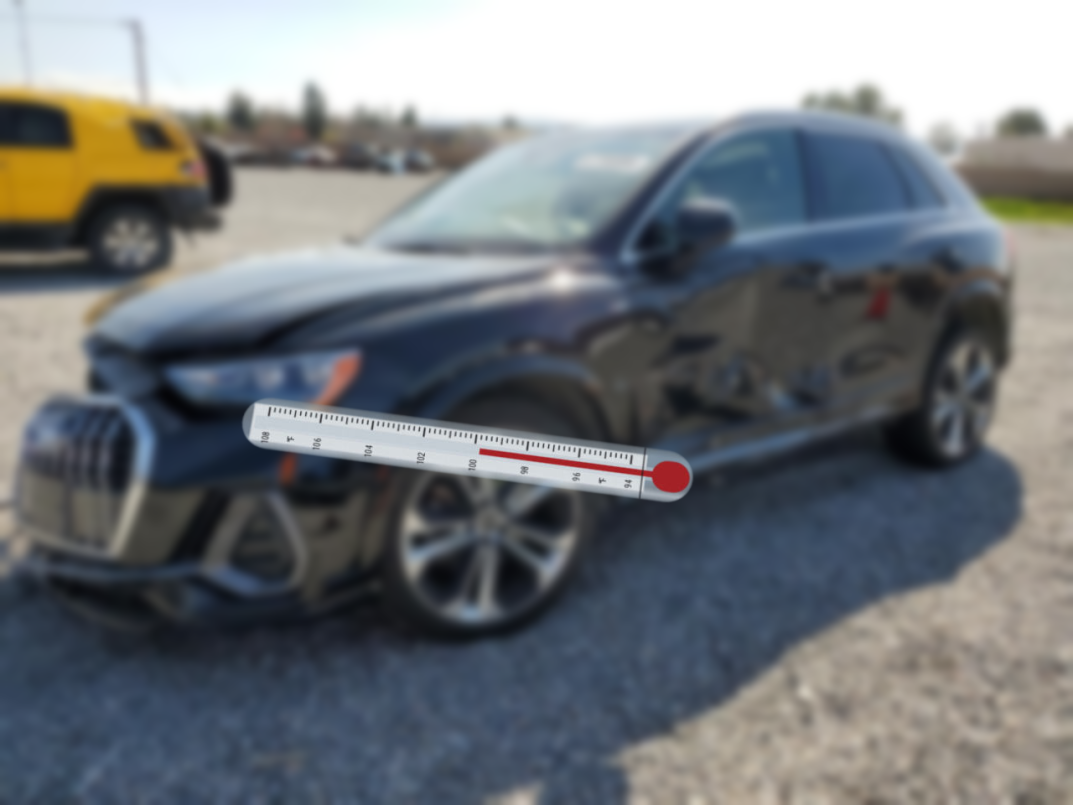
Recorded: {"value": 99.8, "unit": "°F"}
